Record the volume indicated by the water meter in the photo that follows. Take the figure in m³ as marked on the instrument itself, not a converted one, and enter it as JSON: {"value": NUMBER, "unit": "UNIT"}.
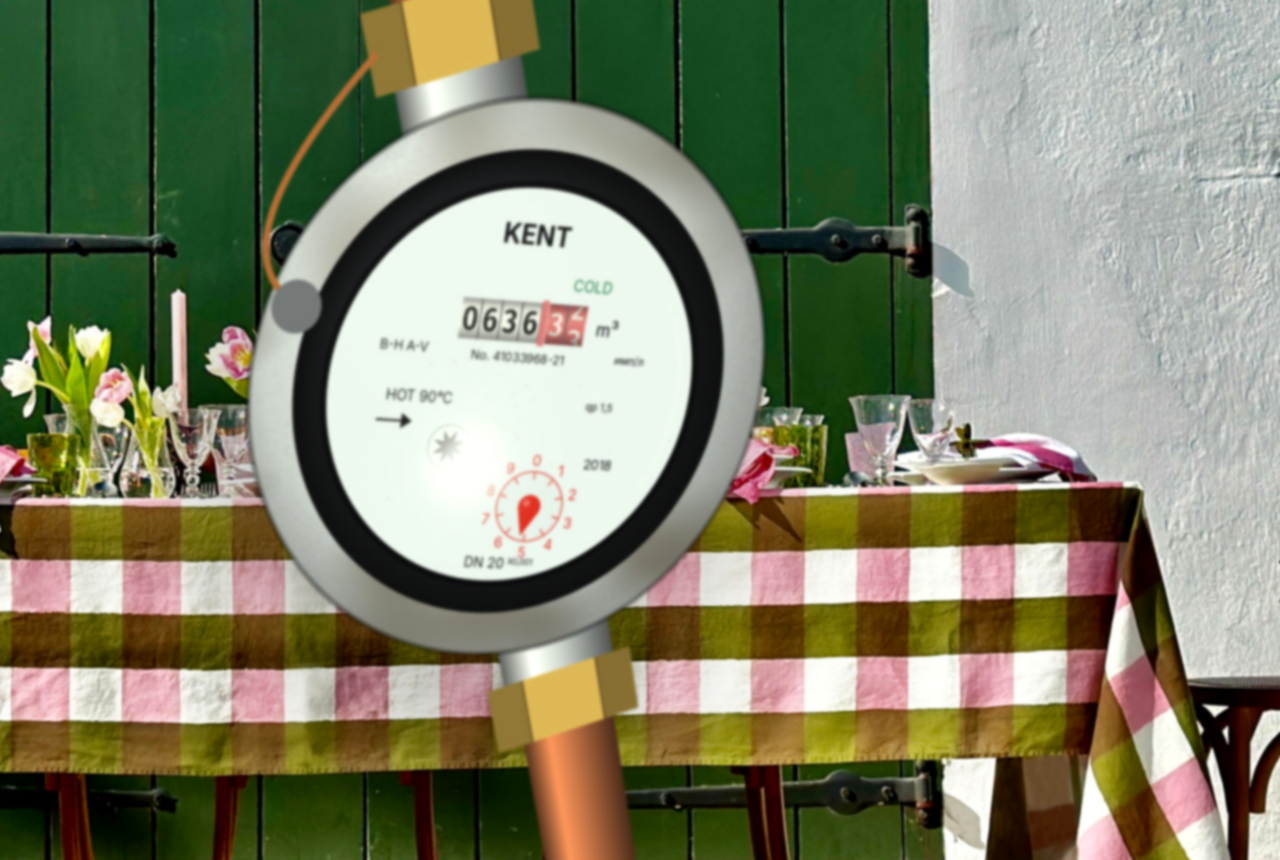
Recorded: {"value": 636.325, "unit": "m³"}
